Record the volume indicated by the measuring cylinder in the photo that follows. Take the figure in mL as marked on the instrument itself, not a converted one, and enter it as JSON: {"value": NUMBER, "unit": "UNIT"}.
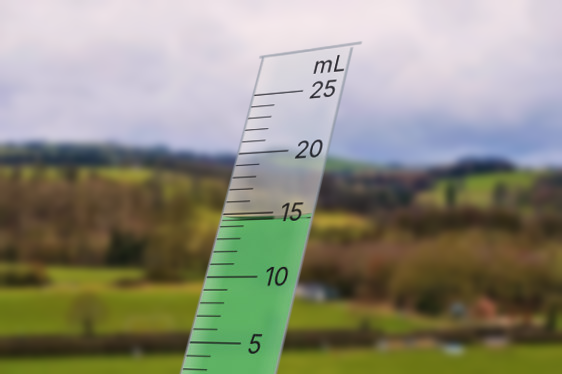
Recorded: {"value": 14.5, "unit": "mL"}
